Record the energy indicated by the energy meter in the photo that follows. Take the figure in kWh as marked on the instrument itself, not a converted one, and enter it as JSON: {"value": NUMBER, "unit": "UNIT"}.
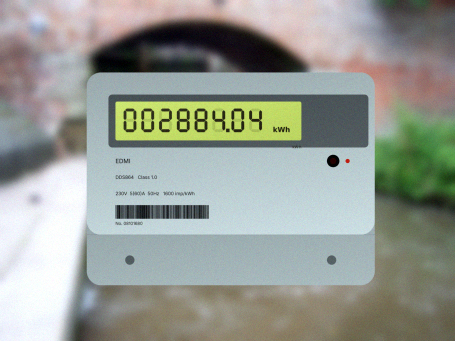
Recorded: {"value": 2884.04, "unit": "kWh"}
